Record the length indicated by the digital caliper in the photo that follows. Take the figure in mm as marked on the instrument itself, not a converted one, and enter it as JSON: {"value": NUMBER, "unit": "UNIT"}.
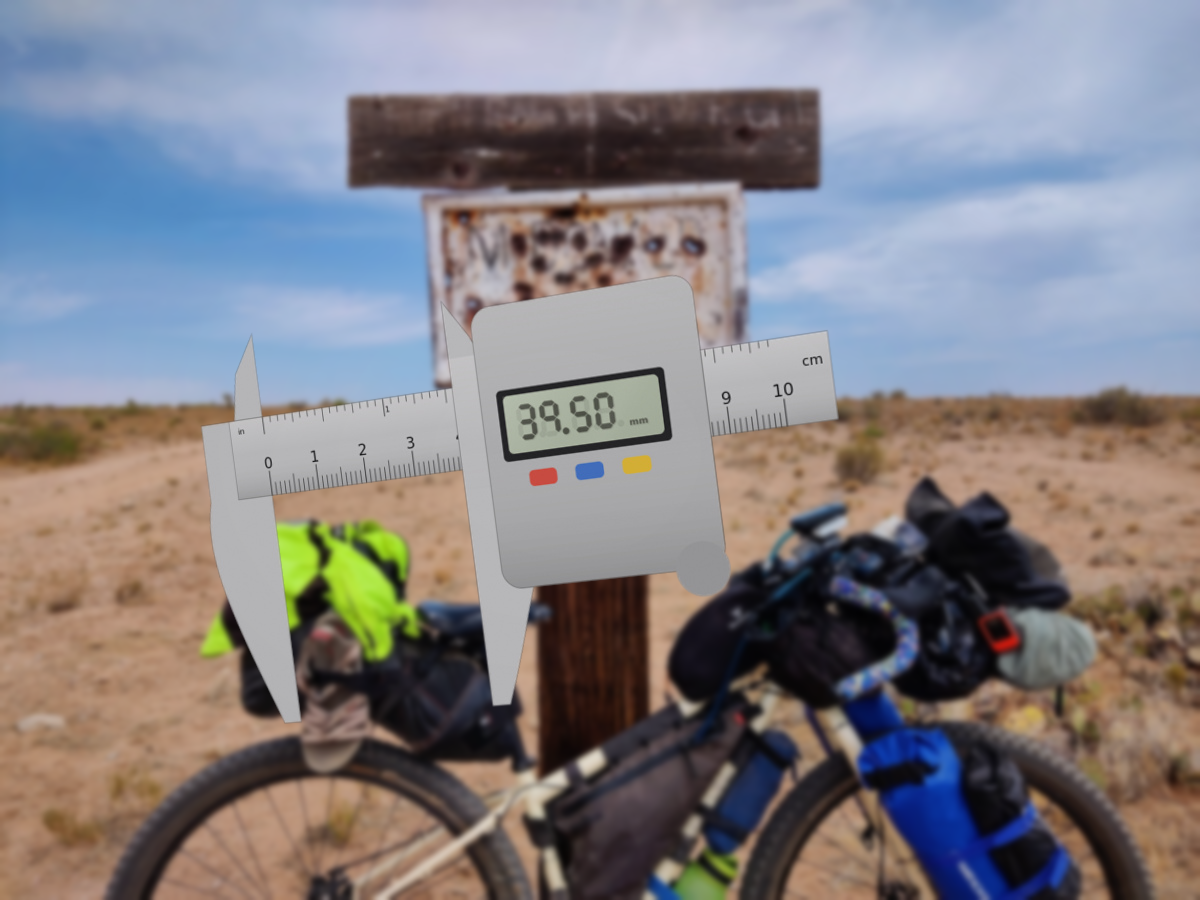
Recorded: {"value": 39.50, "unit": "mm"}
